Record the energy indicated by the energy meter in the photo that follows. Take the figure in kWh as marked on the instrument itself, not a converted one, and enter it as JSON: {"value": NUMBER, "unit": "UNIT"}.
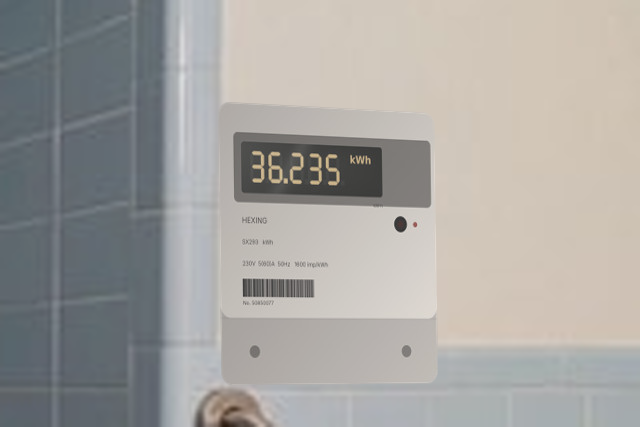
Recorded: {"value": 36.235, "unit": "kWh"}
